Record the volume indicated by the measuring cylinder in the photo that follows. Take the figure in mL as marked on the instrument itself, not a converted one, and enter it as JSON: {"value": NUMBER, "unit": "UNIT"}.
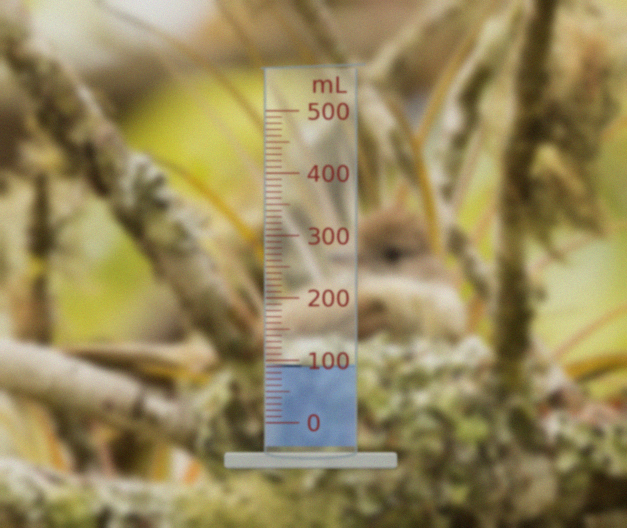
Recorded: {"value": 90, "unit": "mL"}
